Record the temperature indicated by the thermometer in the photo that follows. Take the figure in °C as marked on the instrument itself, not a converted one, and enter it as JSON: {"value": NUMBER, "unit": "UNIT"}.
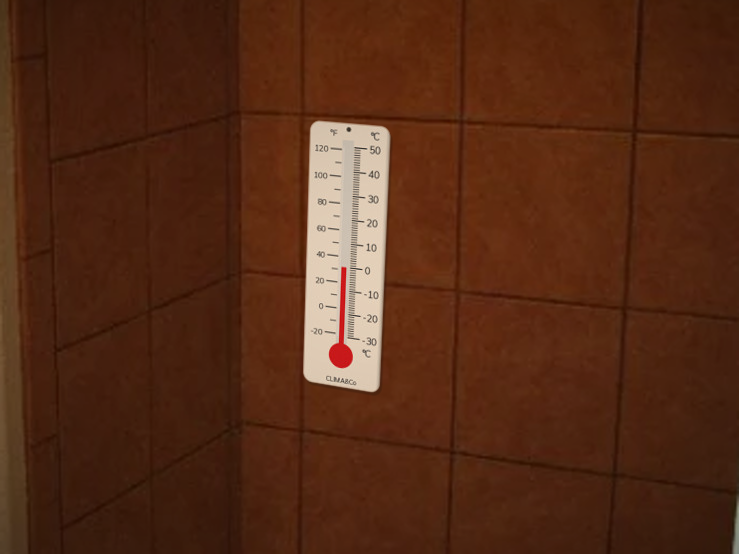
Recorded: {"value": 0, "unit": "°C"}
